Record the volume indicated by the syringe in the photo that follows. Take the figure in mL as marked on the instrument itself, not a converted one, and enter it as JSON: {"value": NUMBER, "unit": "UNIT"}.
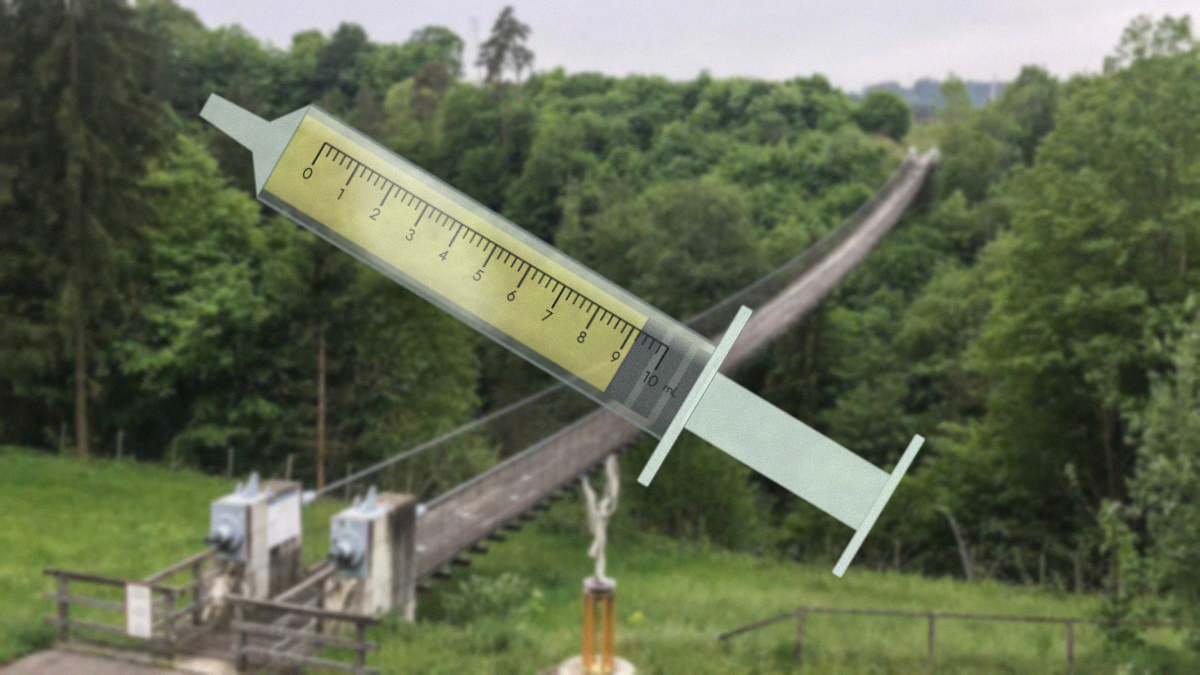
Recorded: {"value": 9.2, "unit": "mL"}
